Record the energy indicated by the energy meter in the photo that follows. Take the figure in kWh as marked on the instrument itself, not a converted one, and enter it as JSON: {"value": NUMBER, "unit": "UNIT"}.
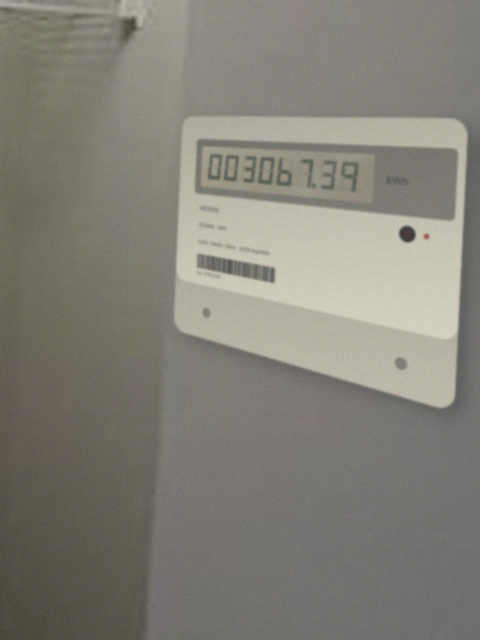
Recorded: {"value": 3067.39, "unit": "kWh"}
